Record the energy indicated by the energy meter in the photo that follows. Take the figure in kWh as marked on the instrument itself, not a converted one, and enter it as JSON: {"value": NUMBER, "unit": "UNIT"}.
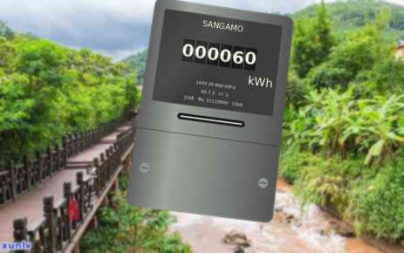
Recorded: {"value": 60, "unit": "kWh"}
